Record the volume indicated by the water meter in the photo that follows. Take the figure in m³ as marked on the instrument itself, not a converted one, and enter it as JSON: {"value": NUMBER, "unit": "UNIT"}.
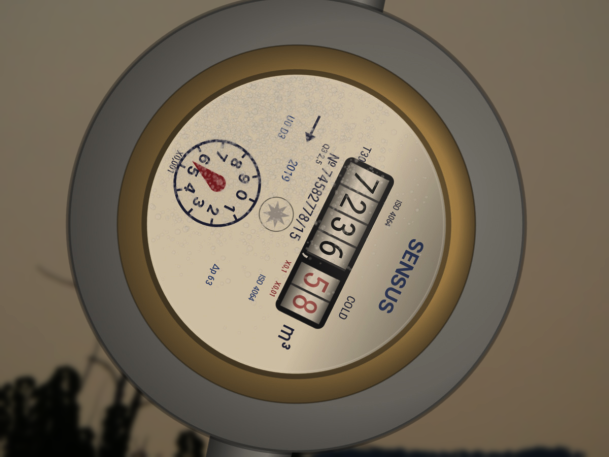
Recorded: {"value": 7236.585, "unit": "m³"}
